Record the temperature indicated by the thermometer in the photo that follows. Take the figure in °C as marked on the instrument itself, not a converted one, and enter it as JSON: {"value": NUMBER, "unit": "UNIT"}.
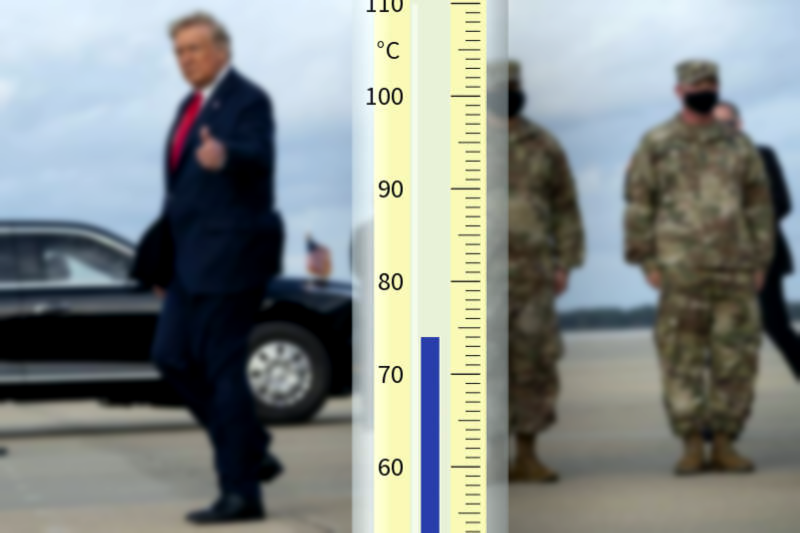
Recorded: {"value": 74, "unit": "°C"}
